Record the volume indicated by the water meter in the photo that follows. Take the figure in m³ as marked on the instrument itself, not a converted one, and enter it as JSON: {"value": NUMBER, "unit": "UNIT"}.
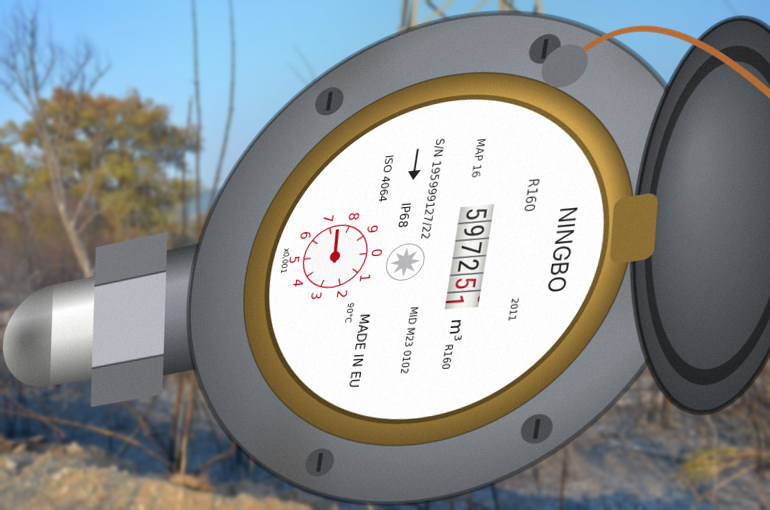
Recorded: {"value": 5972.507, "unit": "m³"}
